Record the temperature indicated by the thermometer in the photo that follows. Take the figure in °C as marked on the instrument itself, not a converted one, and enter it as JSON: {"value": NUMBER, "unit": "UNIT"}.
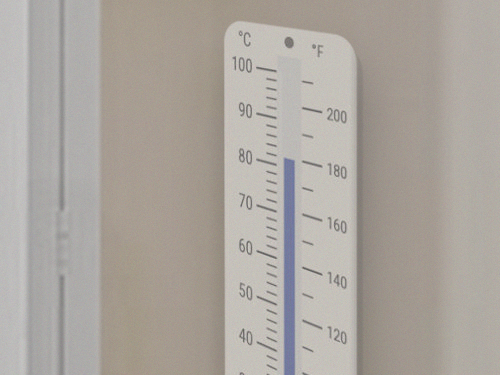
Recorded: {"value": 82, "unit": "°C"}
